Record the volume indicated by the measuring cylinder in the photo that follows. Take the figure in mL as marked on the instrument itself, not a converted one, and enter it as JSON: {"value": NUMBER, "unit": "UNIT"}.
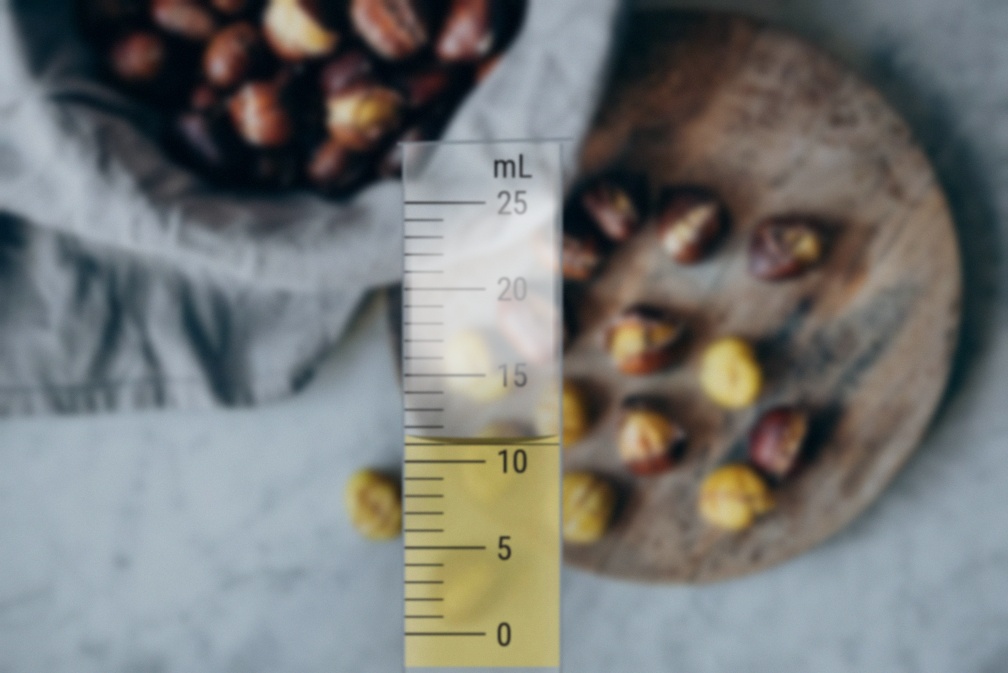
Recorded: {"value": 11, "unit": "mL"}
